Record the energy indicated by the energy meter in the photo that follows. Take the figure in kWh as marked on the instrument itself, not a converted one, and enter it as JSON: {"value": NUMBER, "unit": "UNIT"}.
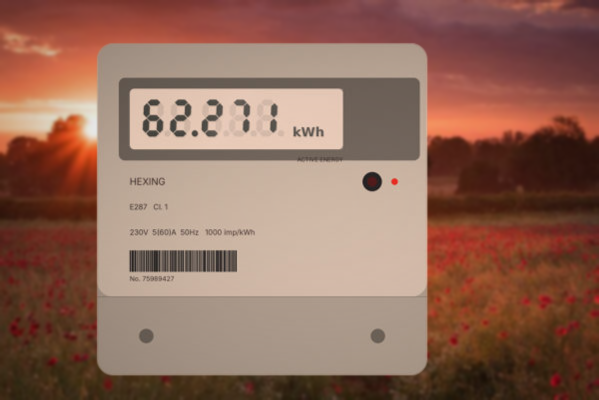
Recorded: {"value": 62.271, "unit": "kWh"}
